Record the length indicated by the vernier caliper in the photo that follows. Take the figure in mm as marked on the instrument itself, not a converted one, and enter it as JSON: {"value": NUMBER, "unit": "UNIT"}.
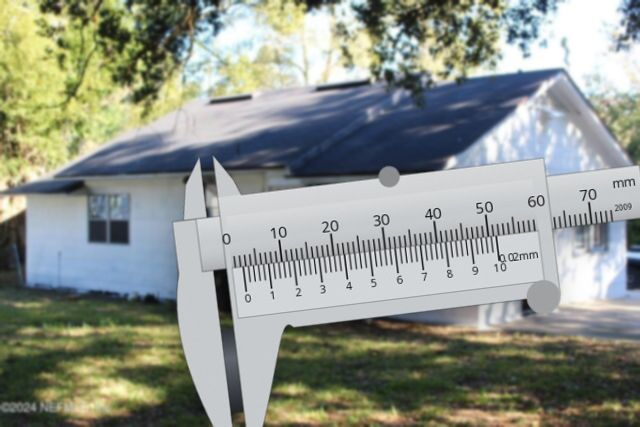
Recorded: {"value": 2.5, "unit": "mm"}
